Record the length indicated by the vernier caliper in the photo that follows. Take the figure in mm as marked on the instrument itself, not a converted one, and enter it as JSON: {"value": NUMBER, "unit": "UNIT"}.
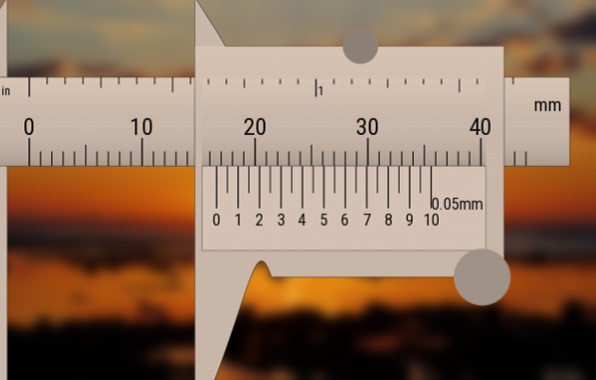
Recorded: {"value": 16.6, "unit": "mm"}
